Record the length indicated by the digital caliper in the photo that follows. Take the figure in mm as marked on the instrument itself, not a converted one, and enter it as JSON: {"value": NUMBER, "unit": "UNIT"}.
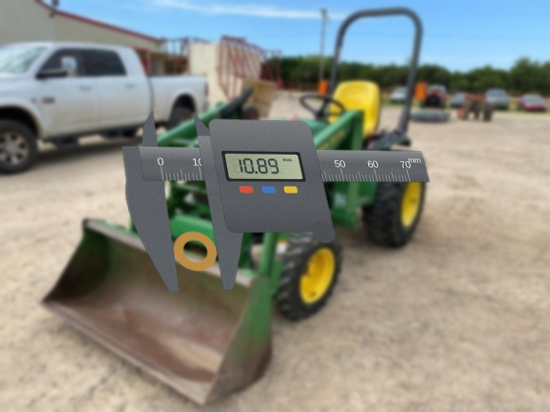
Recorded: {"value": 10.89, "unit": "mm"}
